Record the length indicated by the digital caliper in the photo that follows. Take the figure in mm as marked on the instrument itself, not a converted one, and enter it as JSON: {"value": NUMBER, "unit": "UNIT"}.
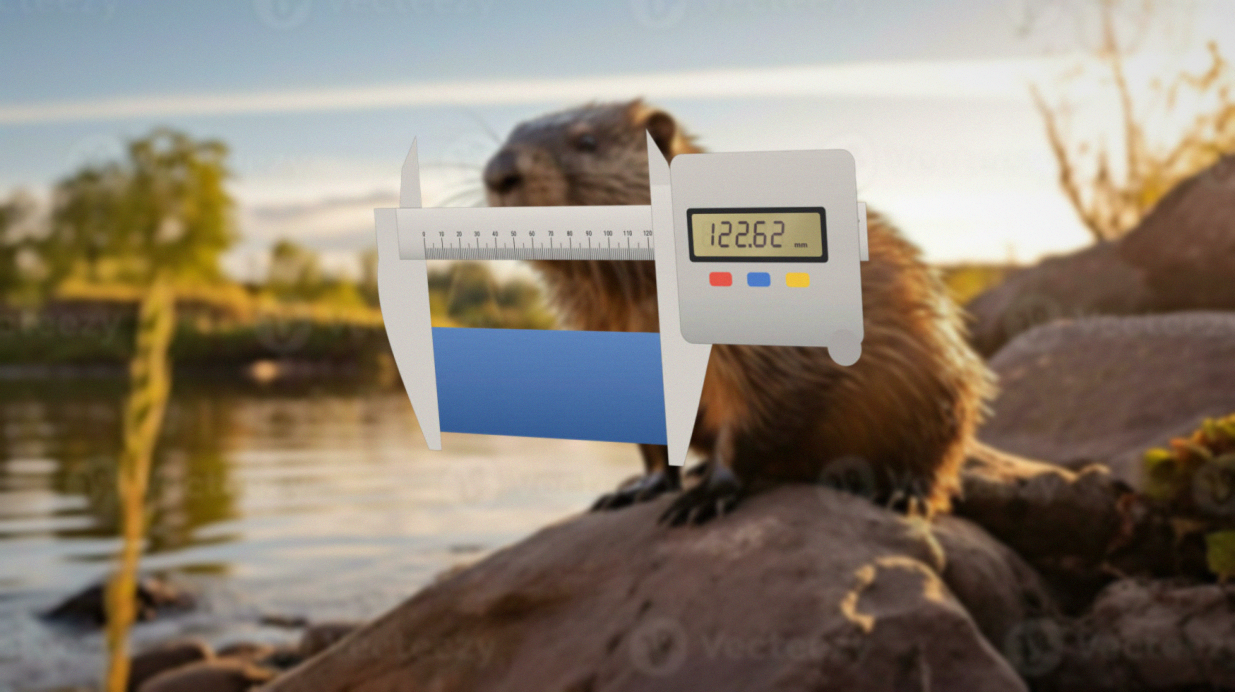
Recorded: {"value": 122.62, "unit": "mm"}
